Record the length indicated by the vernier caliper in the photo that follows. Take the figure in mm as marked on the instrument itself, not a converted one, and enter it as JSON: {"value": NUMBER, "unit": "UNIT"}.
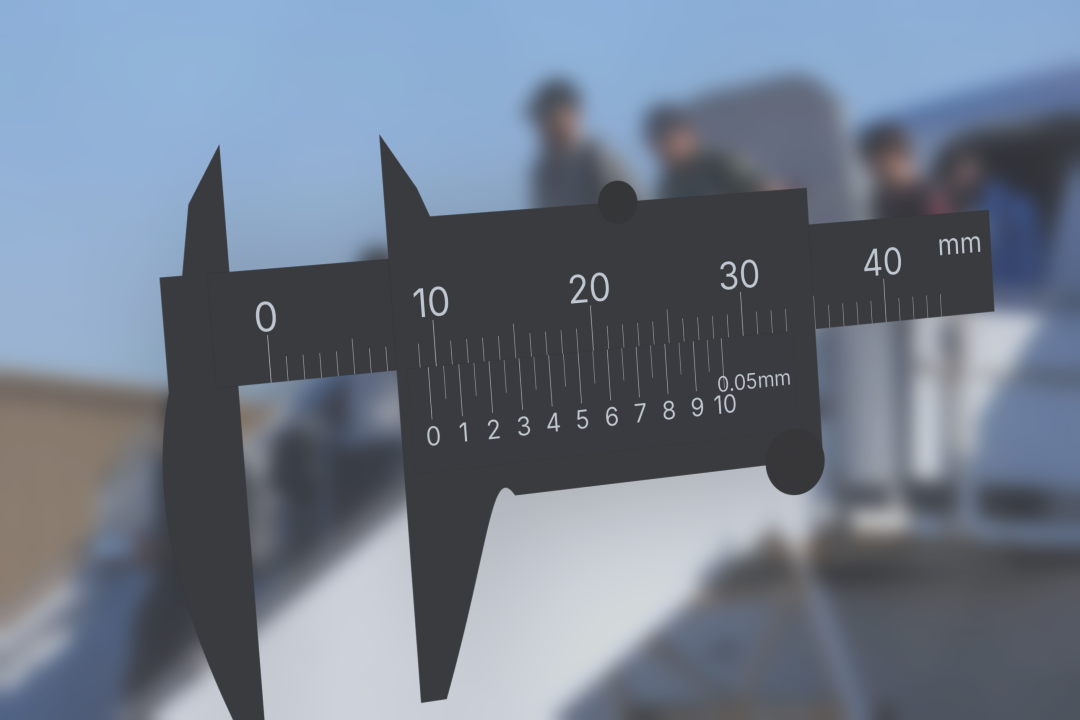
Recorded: {"value": 9.5, "unit": "mm"}
